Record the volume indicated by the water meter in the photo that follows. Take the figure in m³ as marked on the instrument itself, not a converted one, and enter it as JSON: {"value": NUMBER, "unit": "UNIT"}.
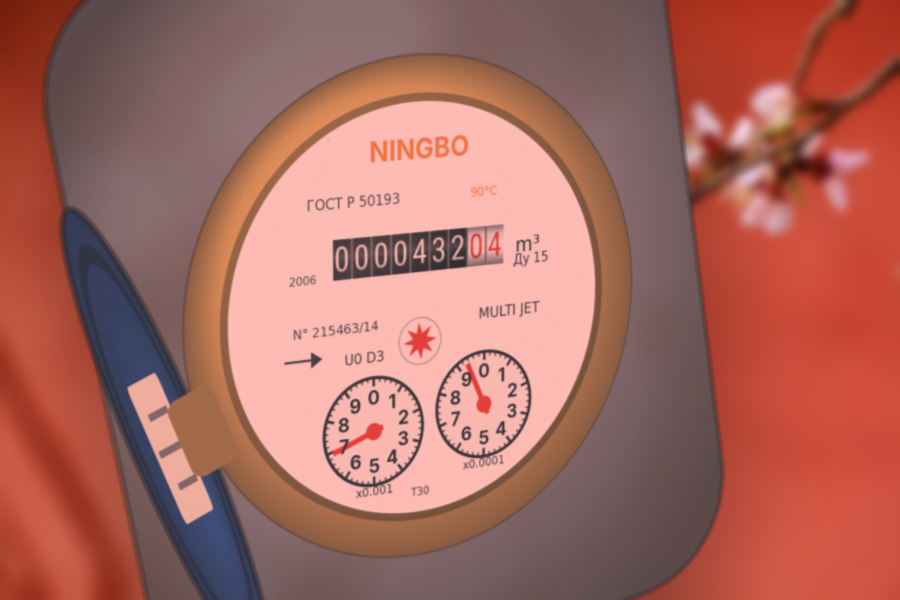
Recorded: {"value": 432.0469, "unit": "m³"}
